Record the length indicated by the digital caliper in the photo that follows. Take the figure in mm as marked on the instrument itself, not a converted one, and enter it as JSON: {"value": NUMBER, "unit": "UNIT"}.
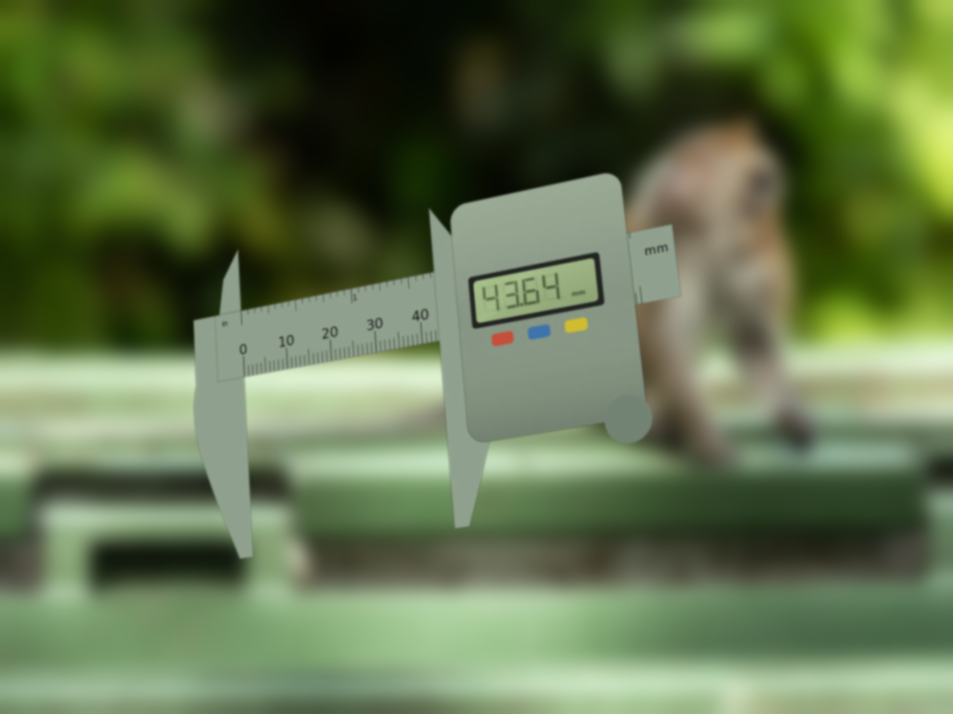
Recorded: {"value": 43.64, "unit": "mm"}
